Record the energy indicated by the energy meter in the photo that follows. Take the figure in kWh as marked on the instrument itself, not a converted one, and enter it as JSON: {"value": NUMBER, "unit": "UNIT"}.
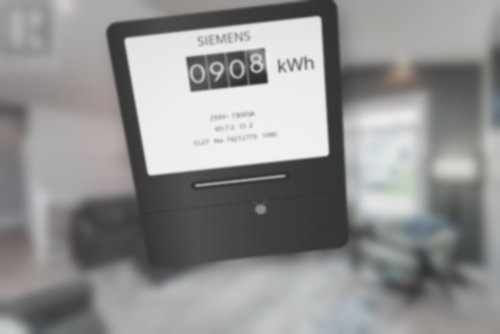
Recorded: {"value": 908, "unit": "kWh"}
